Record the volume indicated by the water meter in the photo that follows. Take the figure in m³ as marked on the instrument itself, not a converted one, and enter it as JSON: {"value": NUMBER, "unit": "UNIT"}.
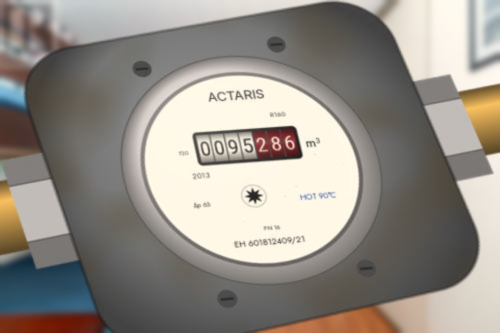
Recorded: {"value": 95.286, "unit": "m³"}
